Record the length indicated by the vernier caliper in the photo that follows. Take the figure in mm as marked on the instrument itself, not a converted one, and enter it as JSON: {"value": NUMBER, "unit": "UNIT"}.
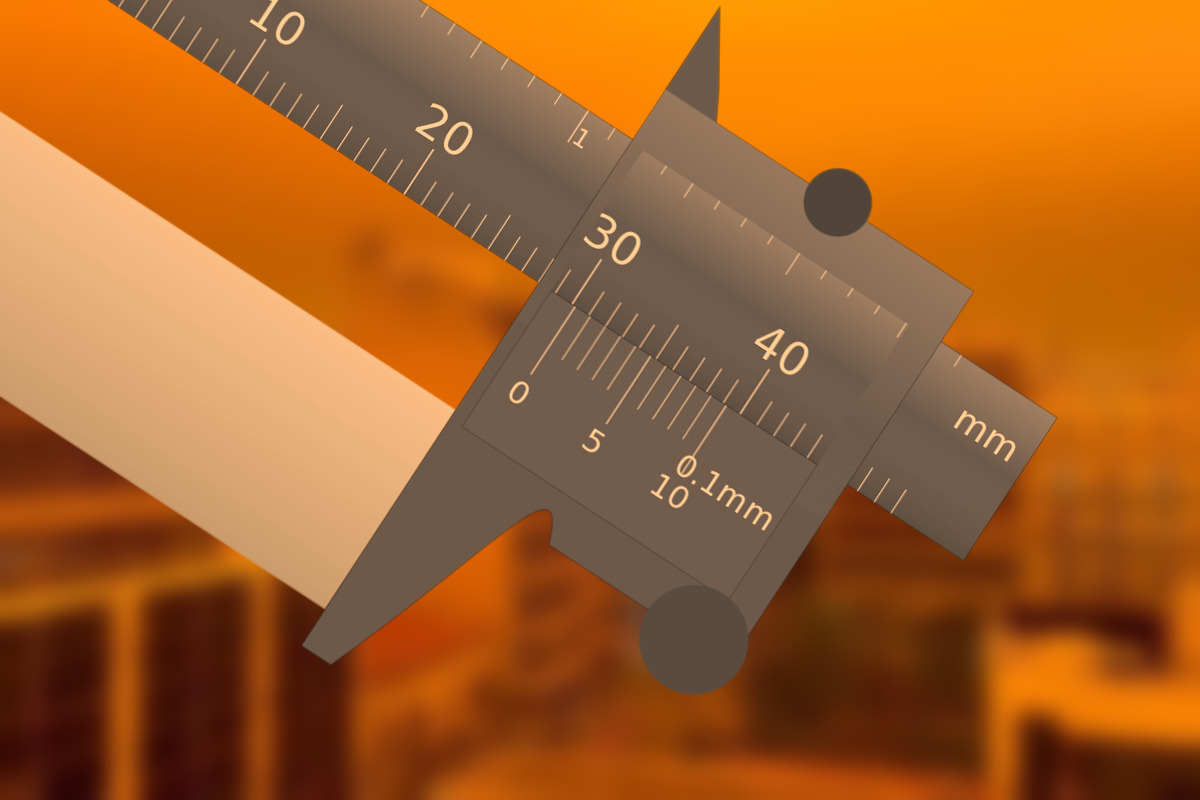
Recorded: {"value": 30.2, "unit": "mm"}
